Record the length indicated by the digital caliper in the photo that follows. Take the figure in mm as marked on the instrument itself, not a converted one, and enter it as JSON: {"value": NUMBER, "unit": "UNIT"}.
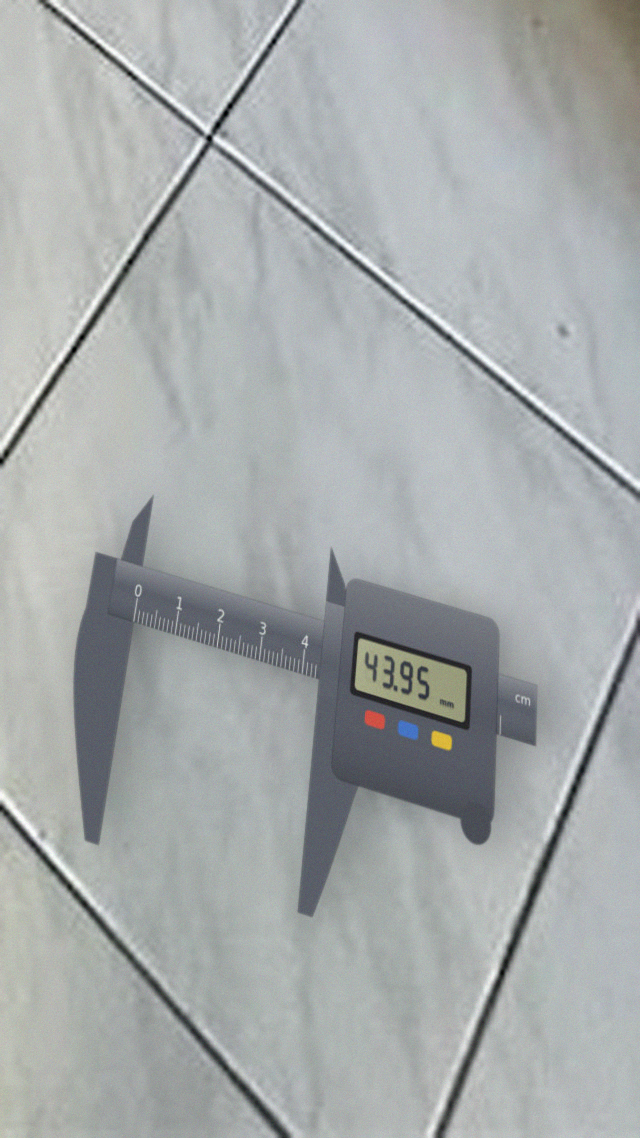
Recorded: {"value": 43.95, "unit": "mm"}
